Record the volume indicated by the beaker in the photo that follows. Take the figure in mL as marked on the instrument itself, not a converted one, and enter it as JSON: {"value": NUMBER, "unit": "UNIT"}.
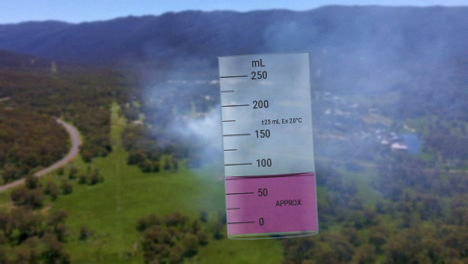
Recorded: {"value": 75, "unit": "mL"}
